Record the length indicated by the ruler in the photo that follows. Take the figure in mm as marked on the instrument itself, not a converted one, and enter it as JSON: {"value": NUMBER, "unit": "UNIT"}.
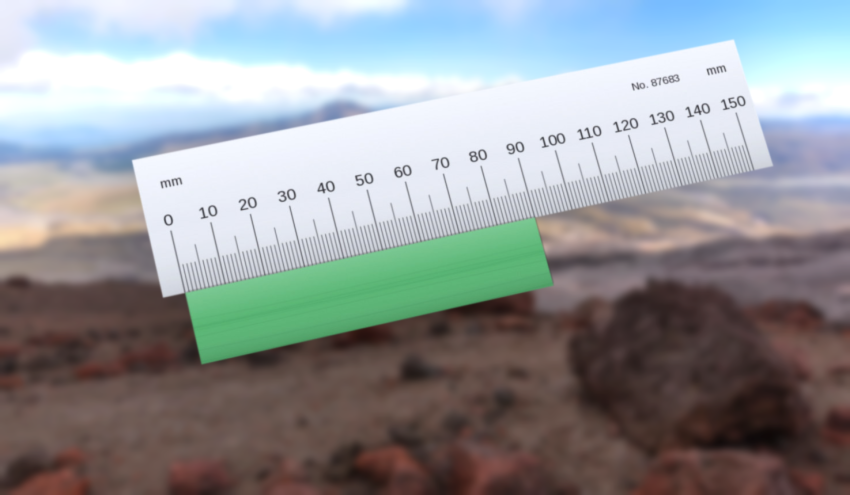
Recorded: {"value": 90, "unit": "mm"}
